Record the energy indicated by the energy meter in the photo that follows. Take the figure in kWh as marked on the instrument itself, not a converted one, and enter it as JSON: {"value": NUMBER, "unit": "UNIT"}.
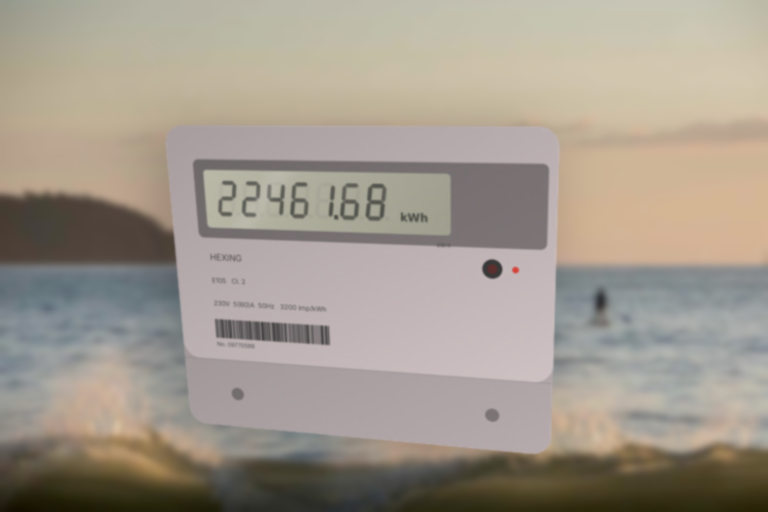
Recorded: {"value": 22461.68, "unit": "kWh"}
